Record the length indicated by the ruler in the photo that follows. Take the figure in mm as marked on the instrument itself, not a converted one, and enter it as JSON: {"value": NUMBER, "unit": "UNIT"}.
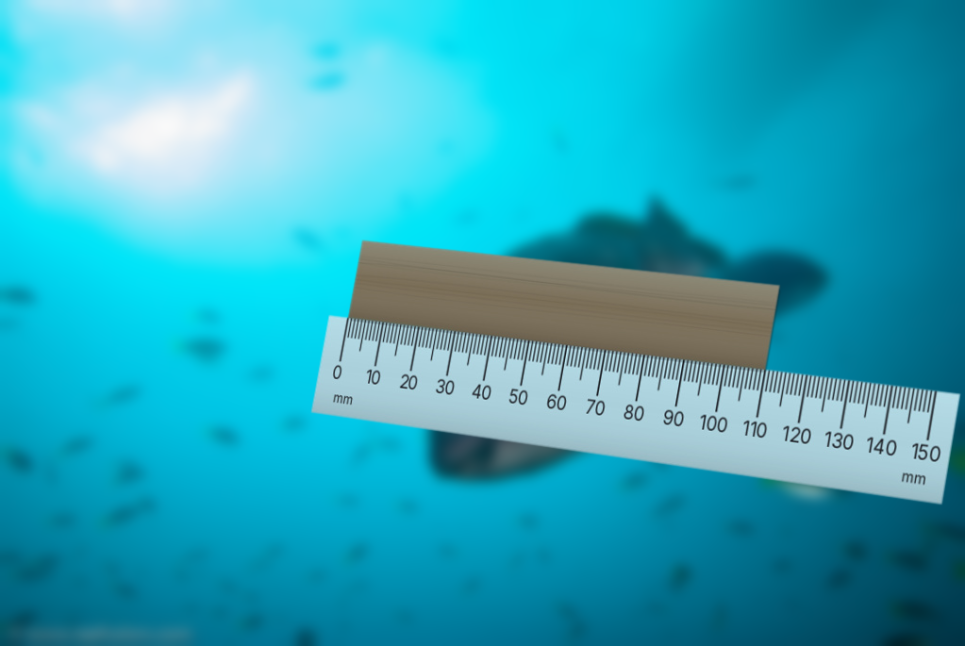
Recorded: {"value": 110, "unit": "mm"}
